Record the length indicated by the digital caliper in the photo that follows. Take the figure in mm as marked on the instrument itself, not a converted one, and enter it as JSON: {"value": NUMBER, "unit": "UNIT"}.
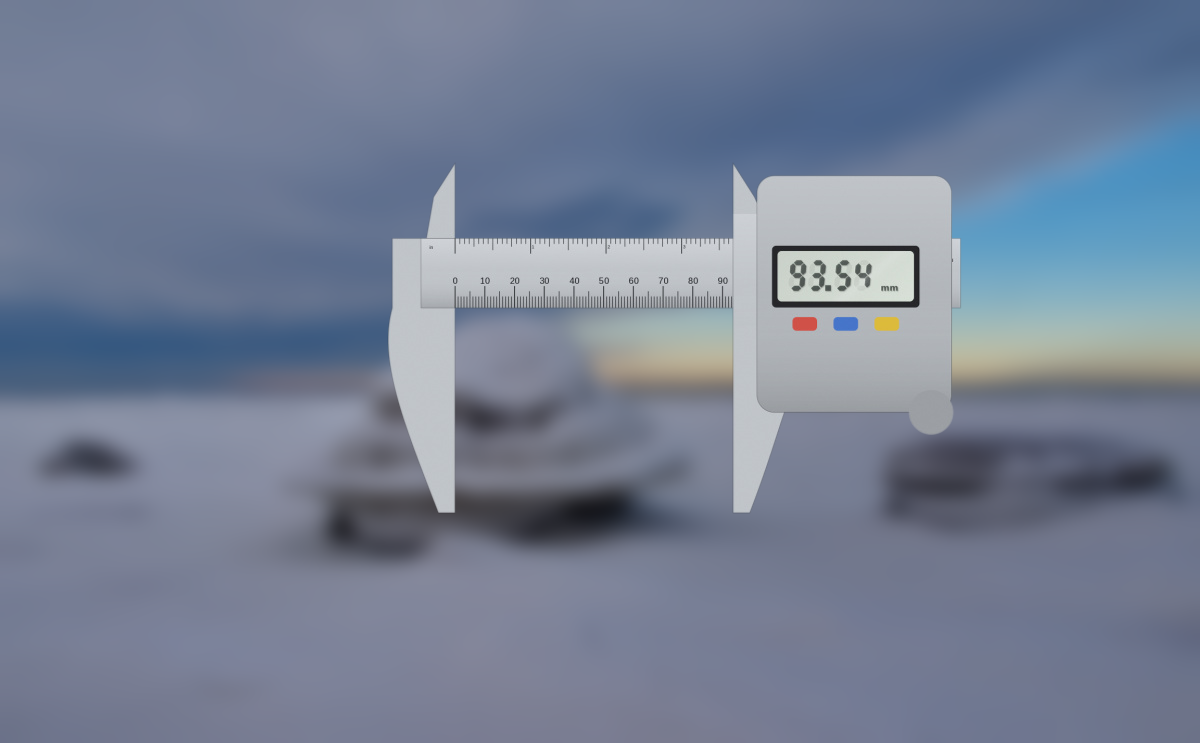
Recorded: {"value": 93.54, "unit": "mm"}
